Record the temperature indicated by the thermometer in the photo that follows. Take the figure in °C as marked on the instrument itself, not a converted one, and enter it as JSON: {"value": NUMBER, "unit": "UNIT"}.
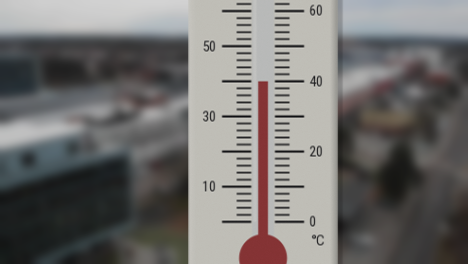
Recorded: {"value": 40, "unit": "°C"}
